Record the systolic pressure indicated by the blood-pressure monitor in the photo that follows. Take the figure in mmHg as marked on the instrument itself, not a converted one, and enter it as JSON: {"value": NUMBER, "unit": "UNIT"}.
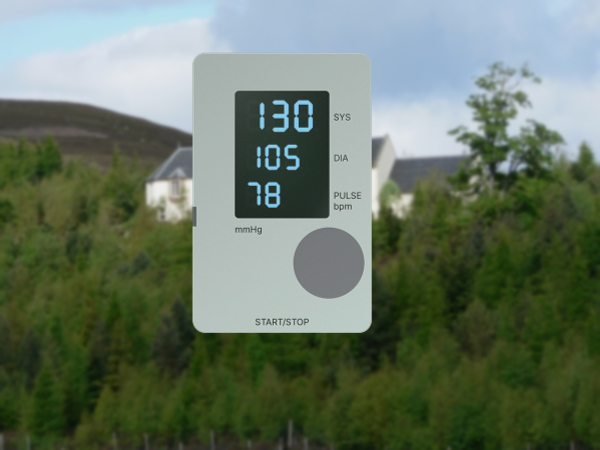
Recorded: {"value": 130, "unit": "mmHg"}
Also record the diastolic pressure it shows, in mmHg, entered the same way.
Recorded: {"value": 105, "unit": "mmHg"}
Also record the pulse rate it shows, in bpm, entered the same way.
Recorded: {"value": 78, "unit": "bpm"}
